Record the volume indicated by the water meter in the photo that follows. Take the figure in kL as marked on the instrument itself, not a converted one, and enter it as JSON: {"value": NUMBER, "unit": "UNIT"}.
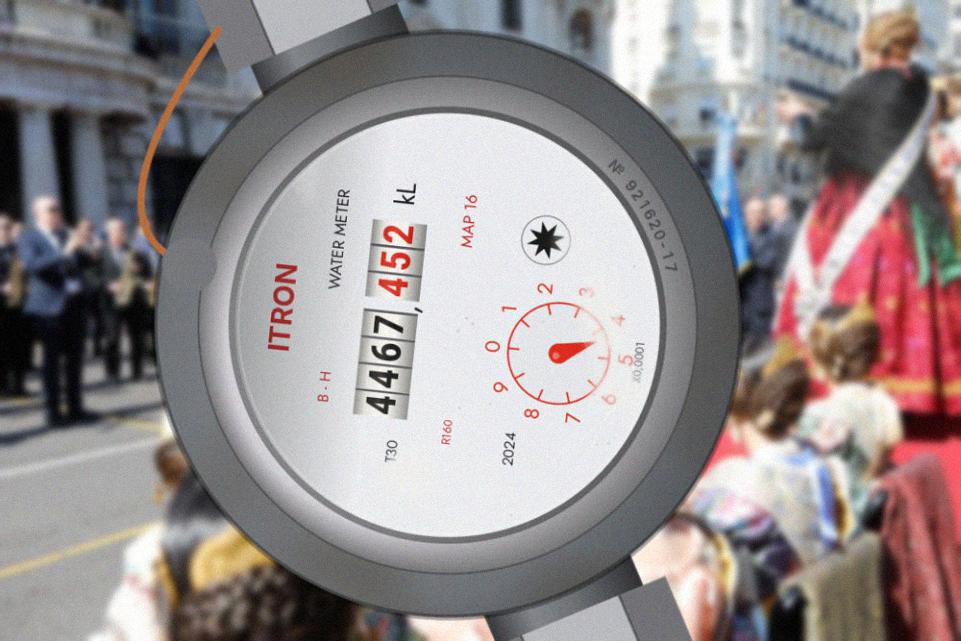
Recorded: {"value": 4467.4524, "unit": "kL"}
